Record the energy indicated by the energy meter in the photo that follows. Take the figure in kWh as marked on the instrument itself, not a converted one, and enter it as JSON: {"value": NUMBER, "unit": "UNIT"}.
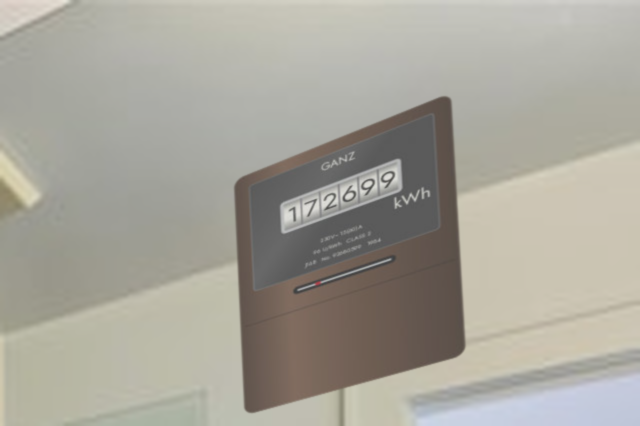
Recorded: {"value": 172699, "unit": "kWh"}
